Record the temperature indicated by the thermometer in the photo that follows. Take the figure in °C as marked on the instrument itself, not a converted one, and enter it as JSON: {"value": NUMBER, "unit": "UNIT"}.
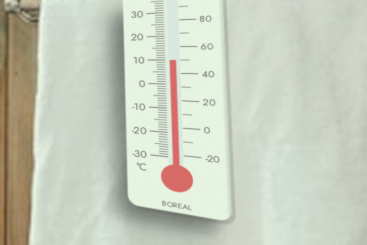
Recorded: {"value": 10, "unit": "°C"}
